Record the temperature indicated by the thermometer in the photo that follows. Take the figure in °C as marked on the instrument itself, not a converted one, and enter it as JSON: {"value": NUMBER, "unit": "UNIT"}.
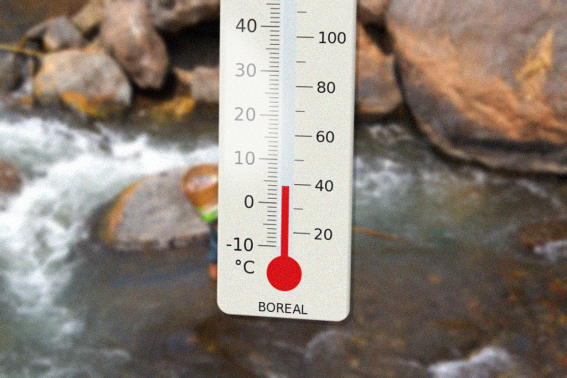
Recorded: {"value": 4, "unit": "°C"}
